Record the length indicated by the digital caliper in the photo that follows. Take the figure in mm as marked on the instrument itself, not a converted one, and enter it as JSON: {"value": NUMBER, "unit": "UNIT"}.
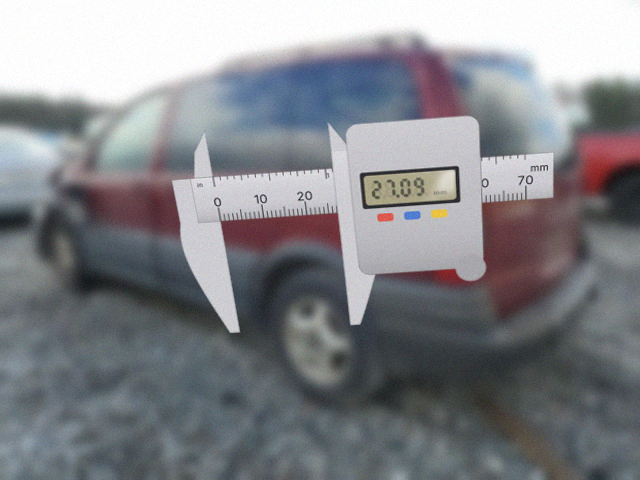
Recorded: {"value": 27.09, "unit": "mm"}
